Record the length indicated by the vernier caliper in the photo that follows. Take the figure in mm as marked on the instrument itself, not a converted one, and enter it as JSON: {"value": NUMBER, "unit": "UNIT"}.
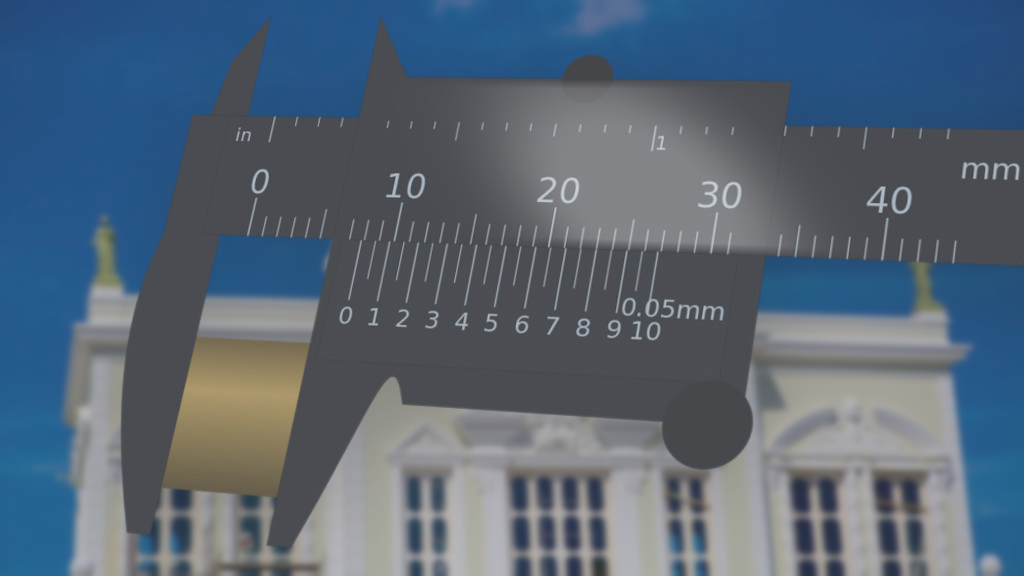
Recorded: {"value": 7.8, "unit": "mm"}
